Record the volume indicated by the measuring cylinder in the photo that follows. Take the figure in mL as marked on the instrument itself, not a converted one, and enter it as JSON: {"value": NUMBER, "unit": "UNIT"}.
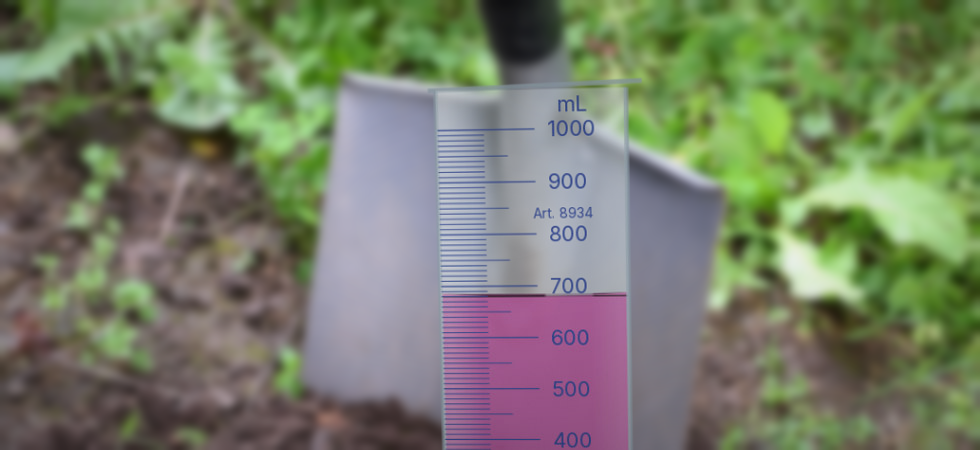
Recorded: {"value": 680, "unit": "mL"}
